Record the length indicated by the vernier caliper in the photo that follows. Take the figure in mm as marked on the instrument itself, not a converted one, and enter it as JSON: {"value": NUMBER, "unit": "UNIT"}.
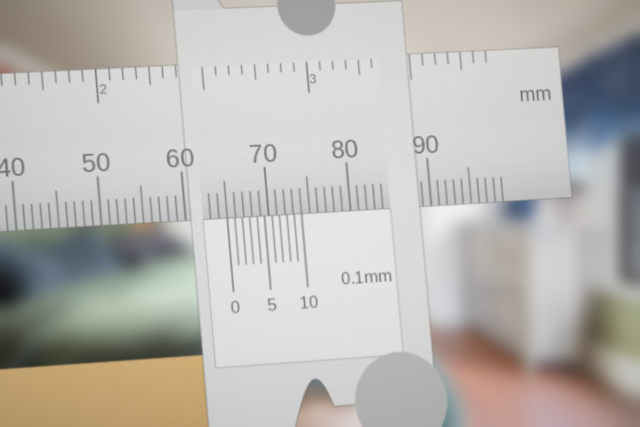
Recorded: {"value": 65.0, "unit": "mm"}
